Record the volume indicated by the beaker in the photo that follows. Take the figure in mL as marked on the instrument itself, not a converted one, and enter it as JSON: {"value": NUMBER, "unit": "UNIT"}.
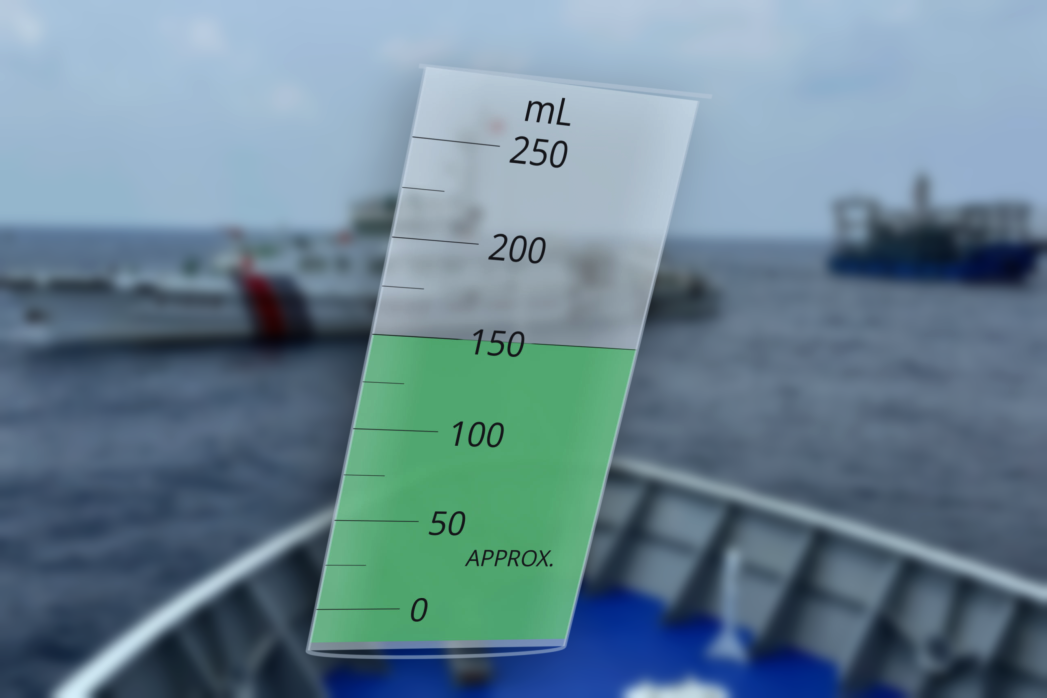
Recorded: {"value": 150, "unit": "mL"}
